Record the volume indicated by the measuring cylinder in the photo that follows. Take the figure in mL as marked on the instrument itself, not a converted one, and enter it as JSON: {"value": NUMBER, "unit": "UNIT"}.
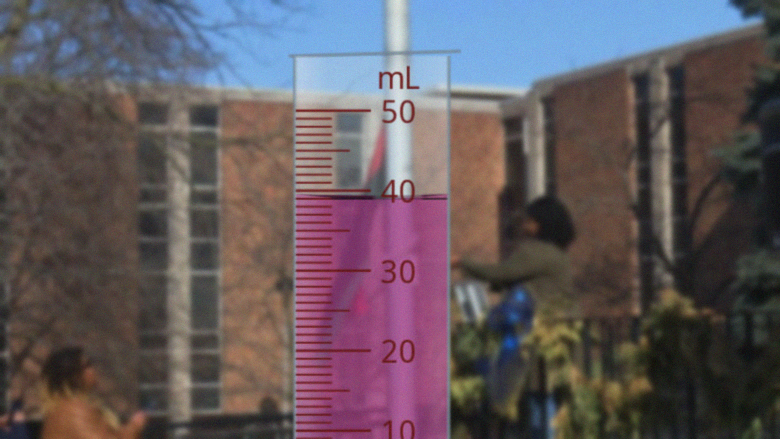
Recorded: {"value": 39, "unit": "mL"}
